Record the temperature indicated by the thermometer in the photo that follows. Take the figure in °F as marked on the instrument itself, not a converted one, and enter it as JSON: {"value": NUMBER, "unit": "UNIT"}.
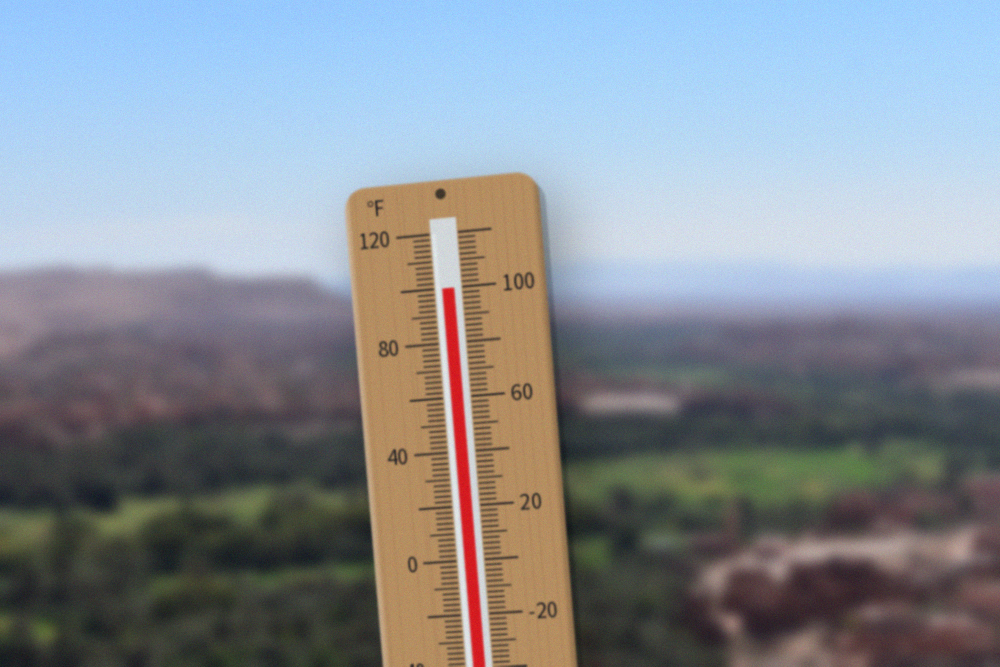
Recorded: {"value": 100, "unit": "°F"}
